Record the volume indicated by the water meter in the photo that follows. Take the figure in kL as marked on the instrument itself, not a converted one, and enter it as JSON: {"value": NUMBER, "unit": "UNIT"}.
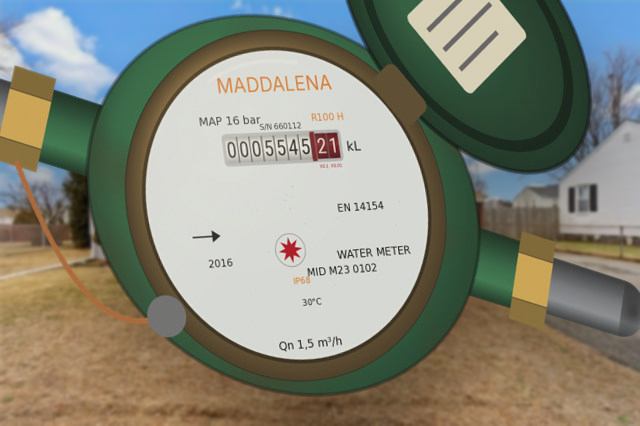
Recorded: {"value": 5545.21, "unit": "kL"}
